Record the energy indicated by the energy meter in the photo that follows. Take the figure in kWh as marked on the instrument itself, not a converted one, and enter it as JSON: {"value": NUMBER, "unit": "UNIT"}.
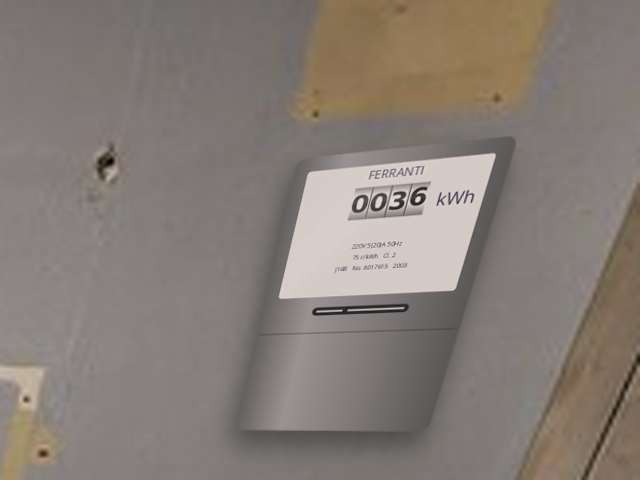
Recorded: {"value": 36, "unit": "kWh"}
